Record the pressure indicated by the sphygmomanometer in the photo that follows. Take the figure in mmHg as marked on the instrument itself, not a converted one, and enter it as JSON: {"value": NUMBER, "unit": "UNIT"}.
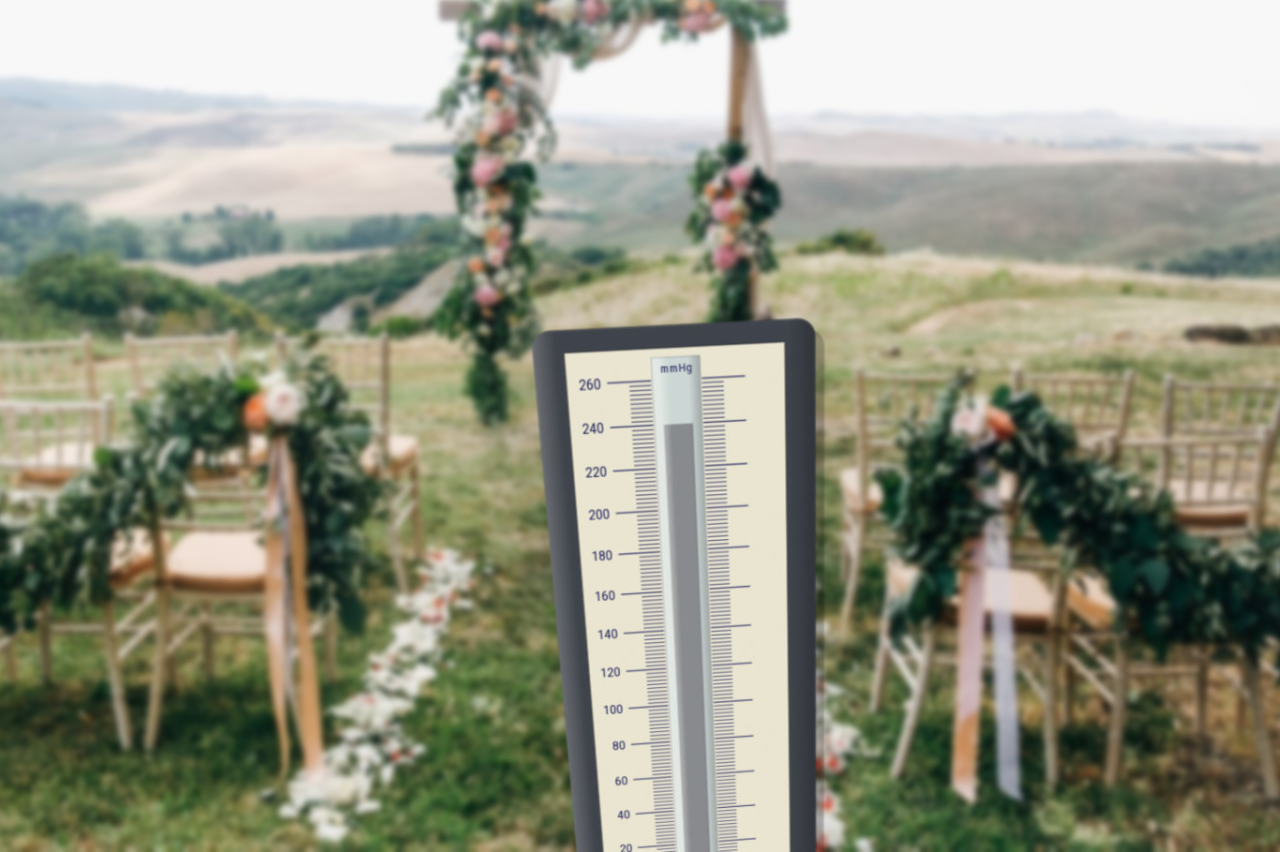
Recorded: {"value": 240, "unit": "mmHg"}
